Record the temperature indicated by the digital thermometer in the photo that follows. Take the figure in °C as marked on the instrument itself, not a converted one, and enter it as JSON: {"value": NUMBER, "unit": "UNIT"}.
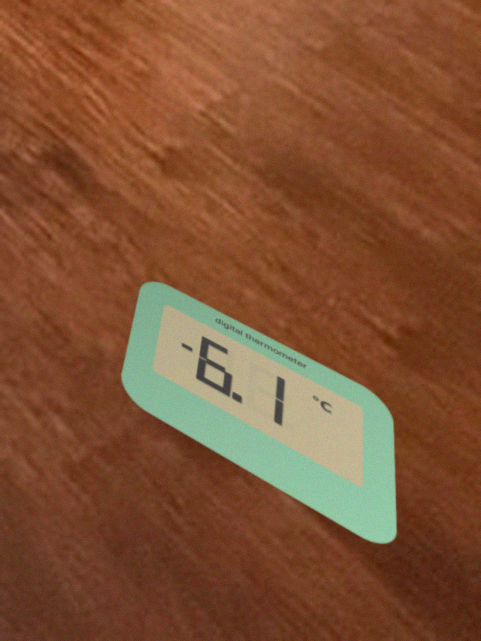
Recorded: {"value": -6.1, "unit": "°C"}
